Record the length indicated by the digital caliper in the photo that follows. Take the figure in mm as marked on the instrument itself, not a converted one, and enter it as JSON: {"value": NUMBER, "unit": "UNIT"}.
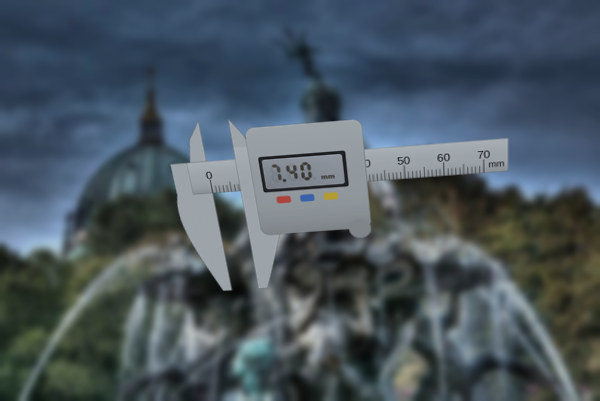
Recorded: {"value": 7.40, "unit": "mm"}
